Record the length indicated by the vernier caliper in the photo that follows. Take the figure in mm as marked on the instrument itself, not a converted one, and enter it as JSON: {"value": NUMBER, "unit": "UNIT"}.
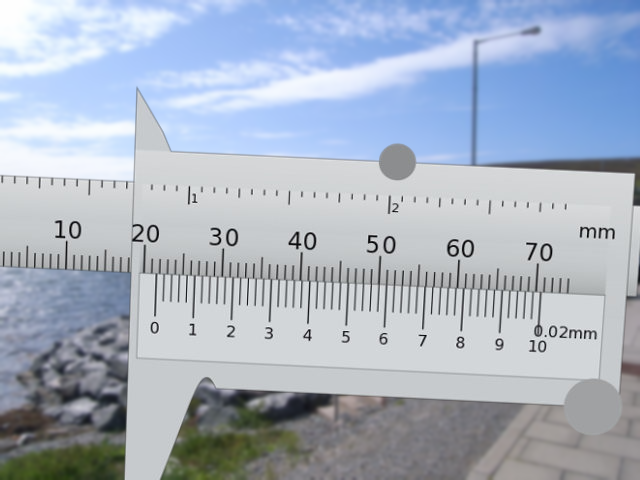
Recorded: {"value": 21.6, "unit": "mm"}
